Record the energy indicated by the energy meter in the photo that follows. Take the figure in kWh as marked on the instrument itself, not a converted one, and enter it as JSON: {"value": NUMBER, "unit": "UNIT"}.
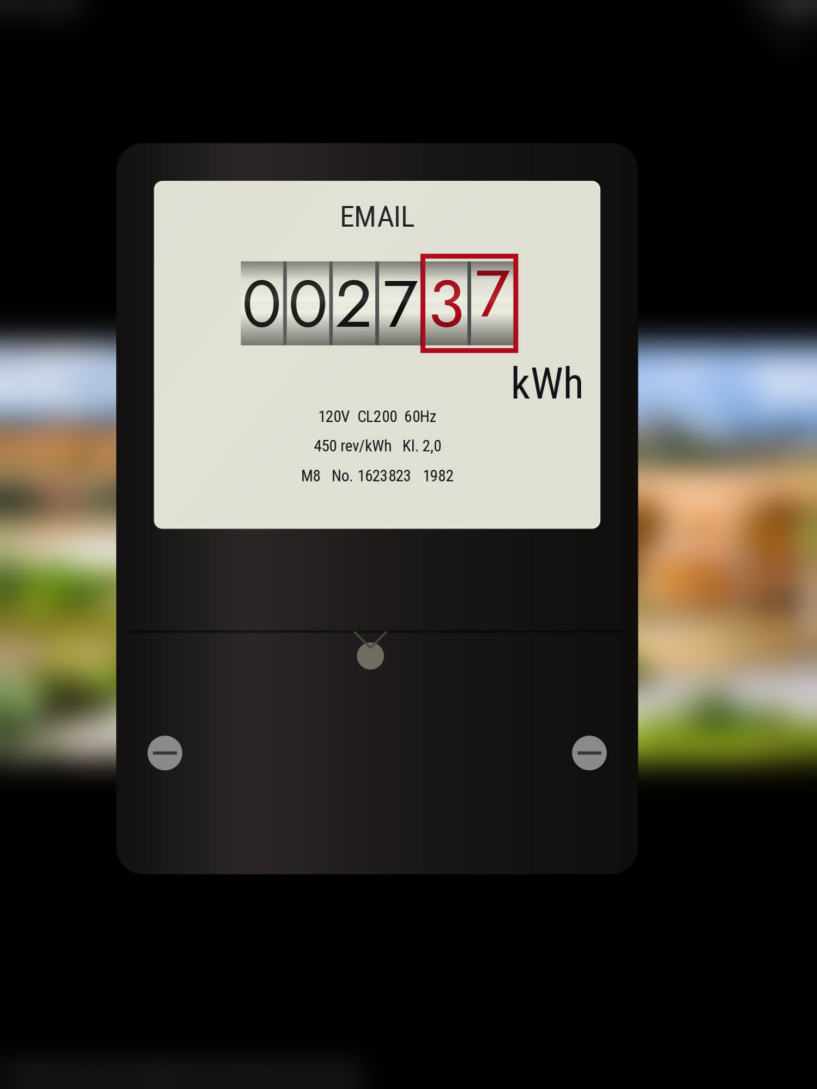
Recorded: {"value": 27.37, "unit": "kWh"}
